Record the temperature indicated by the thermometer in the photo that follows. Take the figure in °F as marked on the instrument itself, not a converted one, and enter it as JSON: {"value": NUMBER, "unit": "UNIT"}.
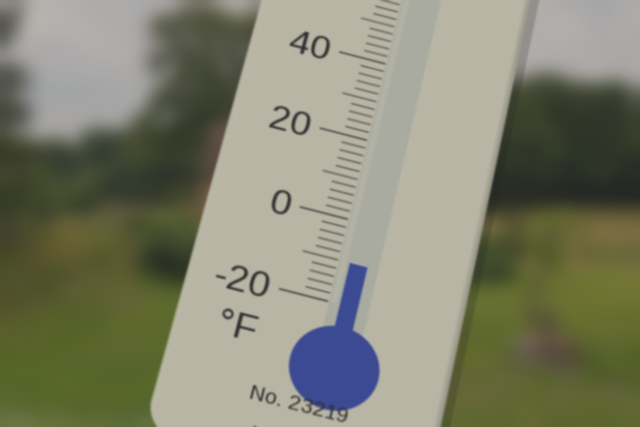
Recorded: {"value": -10, "unit": "°F"}
